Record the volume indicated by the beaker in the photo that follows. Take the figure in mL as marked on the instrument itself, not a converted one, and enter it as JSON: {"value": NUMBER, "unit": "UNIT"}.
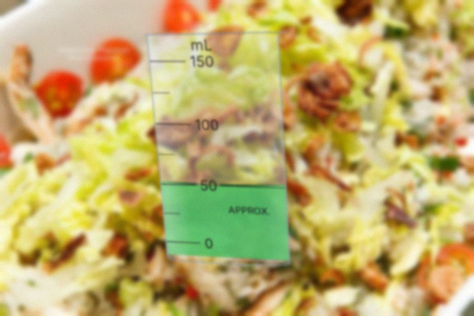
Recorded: {"value": 50, "unit": "mL"}
